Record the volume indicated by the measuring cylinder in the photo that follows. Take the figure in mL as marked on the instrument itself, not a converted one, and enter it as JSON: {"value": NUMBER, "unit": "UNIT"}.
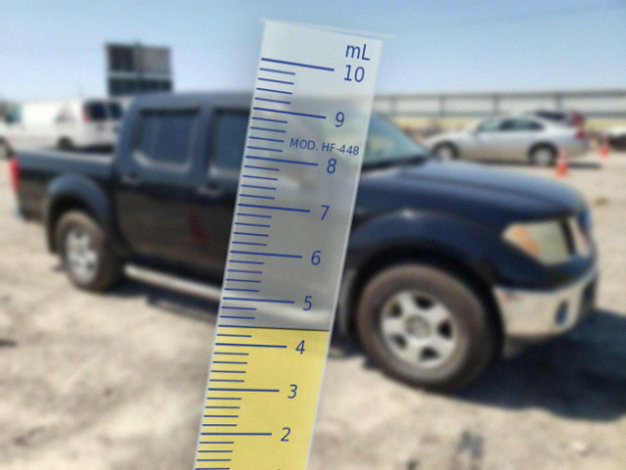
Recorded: {"value": 4.4, "unit": "mL"}
